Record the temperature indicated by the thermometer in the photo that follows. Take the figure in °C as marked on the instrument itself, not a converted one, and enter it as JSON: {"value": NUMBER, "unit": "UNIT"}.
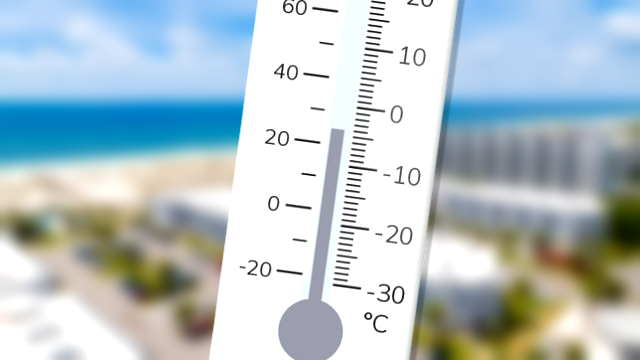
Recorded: {"value": -4, "unit": "°C"}
